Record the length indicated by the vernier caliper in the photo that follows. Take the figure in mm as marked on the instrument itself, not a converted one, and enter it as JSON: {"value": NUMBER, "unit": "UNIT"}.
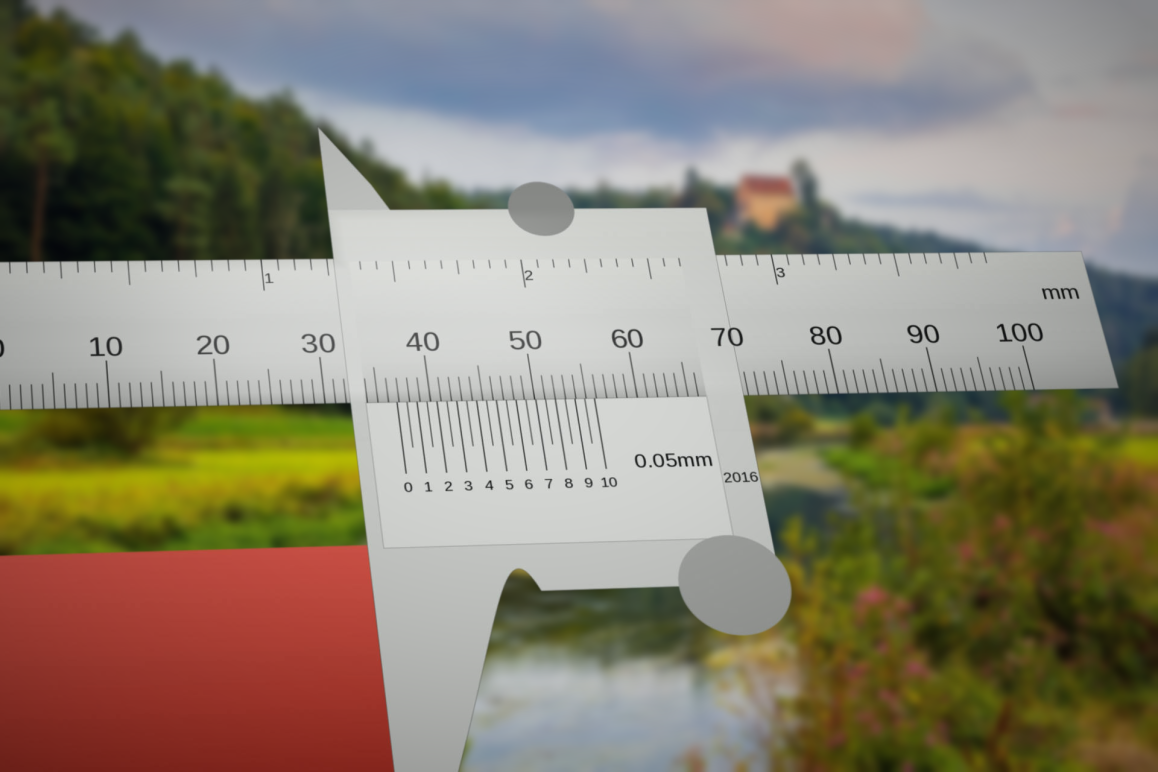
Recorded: {"value": 36.8, "unit": "mm"}
